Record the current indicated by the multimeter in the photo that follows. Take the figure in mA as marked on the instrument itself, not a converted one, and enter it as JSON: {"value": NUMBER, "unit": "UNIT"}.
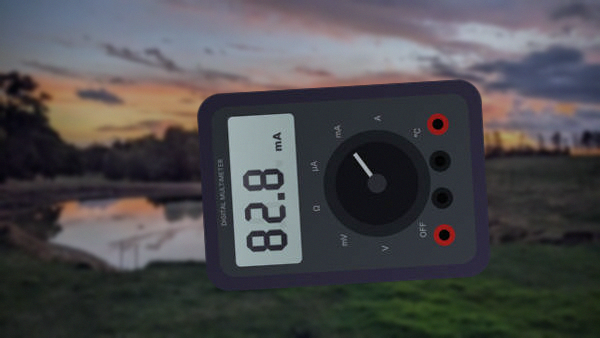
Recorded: {"value": 82.8, "unit": "mA"}
